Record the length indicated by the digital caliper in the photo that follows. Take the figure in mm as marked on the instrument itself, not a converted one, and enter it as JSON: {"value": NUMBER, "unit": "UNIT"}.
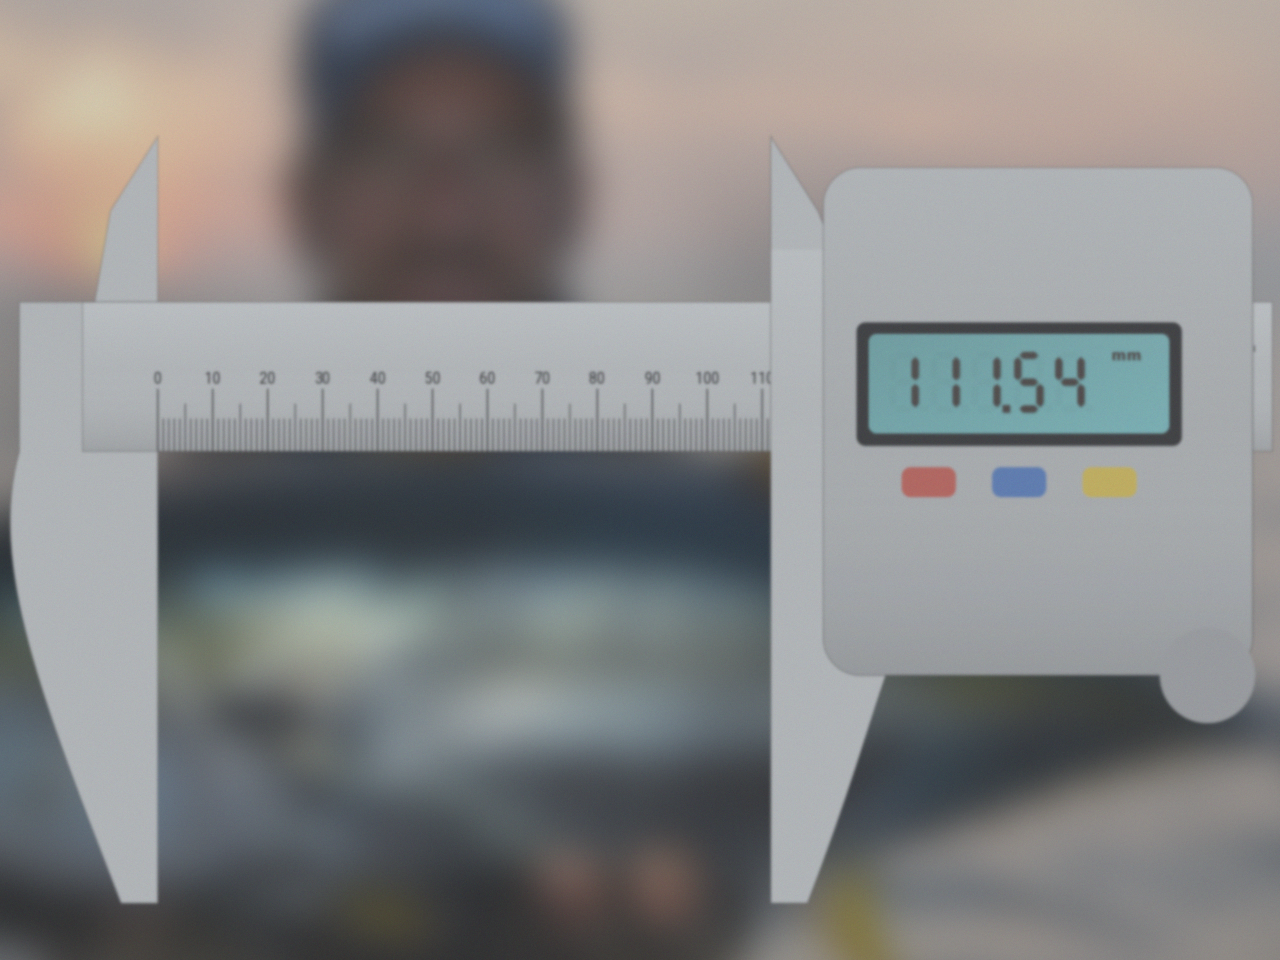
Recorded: {"value": 111.54, "unit": "mm"}
